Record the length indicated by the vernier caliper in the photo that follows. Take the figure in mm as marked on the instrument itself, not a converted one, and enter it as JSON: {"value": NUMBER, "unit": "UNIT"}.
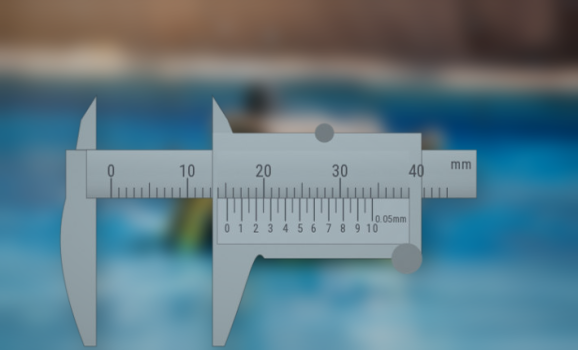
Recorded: {"value": 15.2, "unit": "mm"}
